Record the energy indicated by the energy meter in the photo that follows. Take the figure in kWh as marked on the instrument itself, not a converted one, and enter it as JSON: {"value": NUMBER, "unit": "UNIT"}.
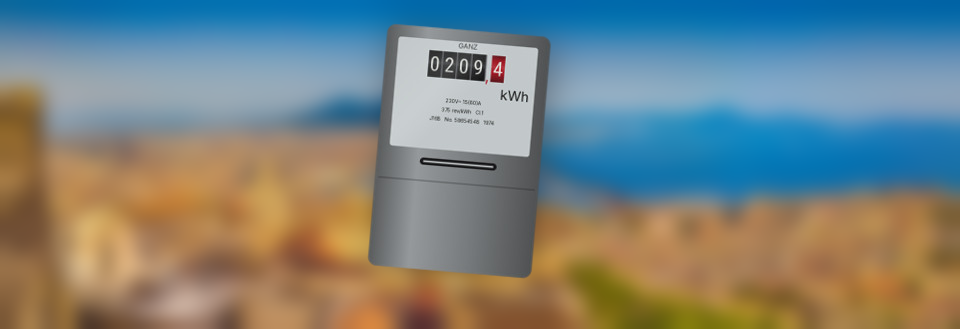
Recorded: {"value": 209.4, "unit": "kWh"}
